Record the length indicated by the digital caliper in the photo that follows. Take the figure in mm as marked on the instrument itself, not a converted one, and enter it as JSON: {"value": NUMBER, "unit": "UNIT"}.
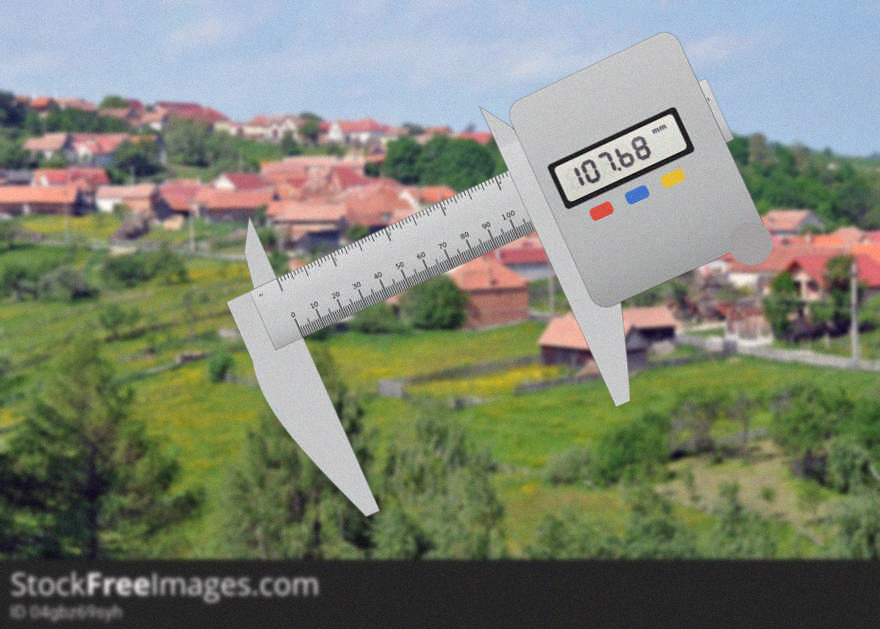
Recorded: {"value": 107.68, "unit": "mm"}
